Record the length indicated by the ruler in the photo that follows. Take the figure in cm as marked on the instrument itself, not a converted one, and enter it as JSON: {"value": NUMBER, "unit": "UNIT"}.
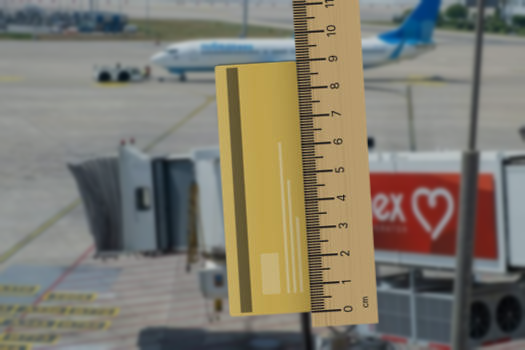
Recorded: {"value": 9, "unit": "cm"}
